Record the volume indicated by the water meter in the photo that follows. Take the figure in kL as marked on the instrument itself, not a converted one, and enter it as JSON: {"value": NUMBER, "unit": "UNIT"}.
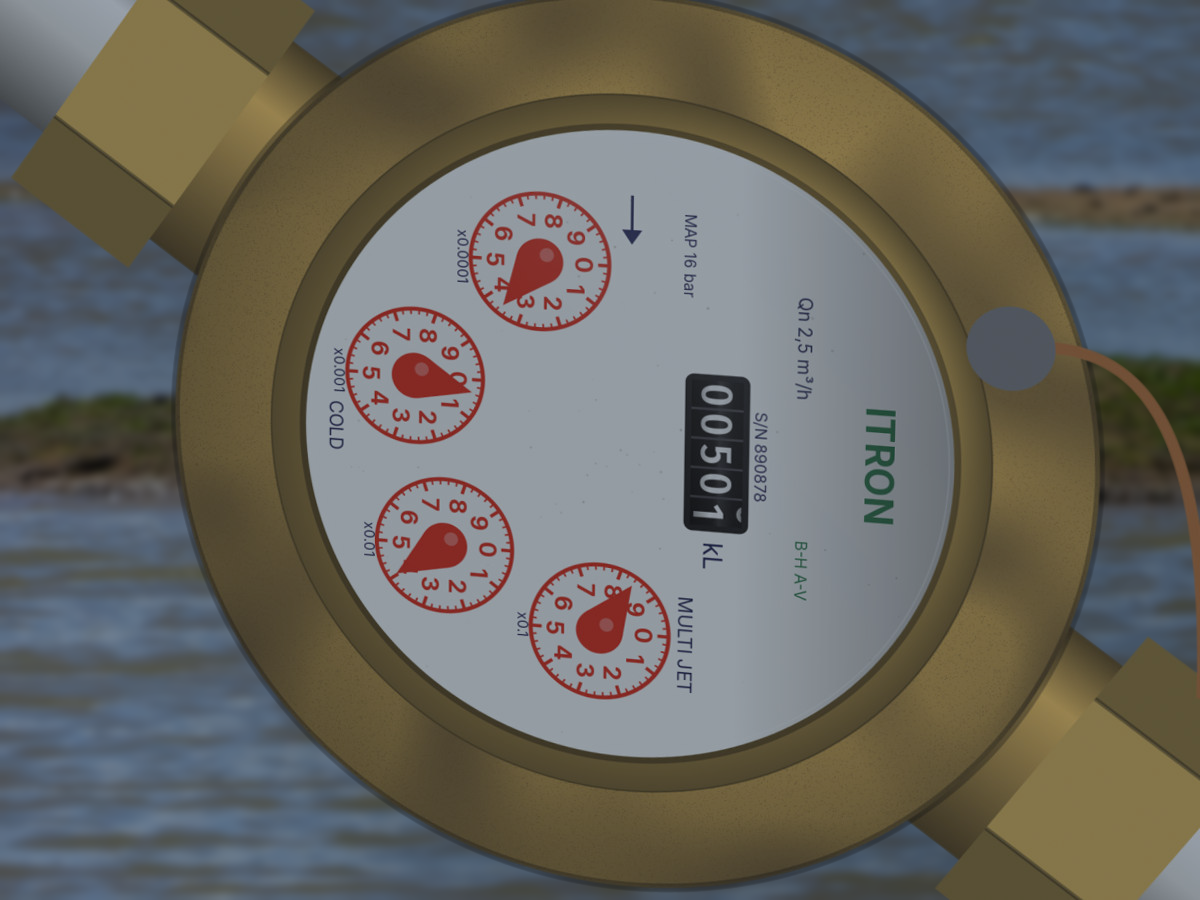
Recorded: {"value": 500.8403, "unit": "kL"}
